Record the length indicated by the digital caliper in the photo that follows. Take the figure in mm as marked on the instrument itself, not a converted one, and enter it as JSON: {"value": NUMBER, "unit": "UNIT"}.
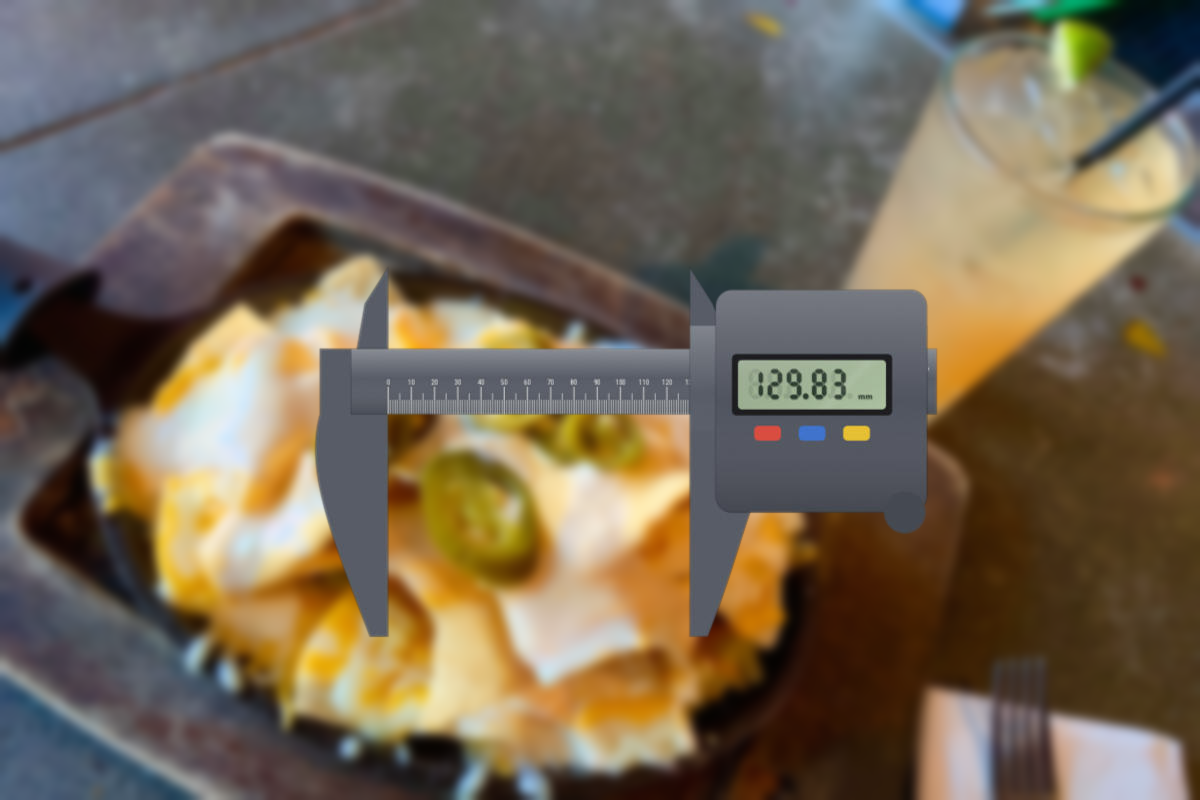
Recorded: {"value": 129.83, "unit": "mm"}
